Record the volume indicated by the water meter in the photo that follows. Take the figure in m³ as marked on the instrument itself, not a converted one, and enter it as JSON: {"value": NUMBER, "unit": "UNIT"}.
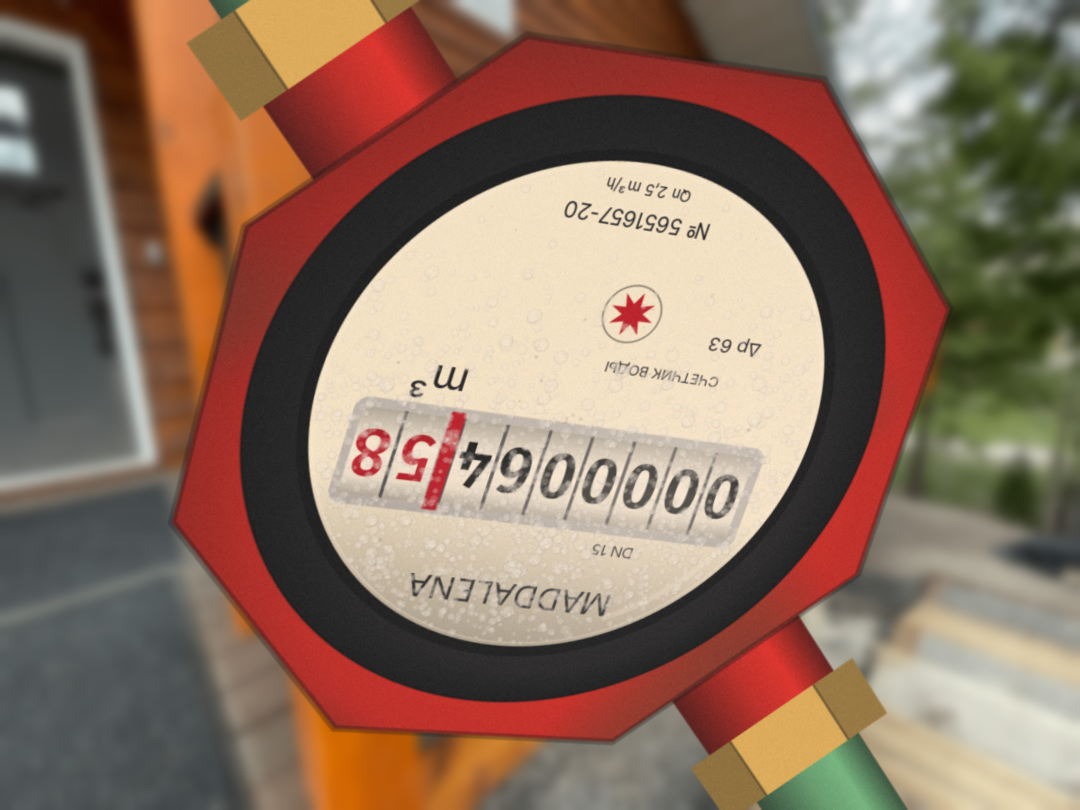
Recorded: {"value": 64.58, "unit": "m³"}
